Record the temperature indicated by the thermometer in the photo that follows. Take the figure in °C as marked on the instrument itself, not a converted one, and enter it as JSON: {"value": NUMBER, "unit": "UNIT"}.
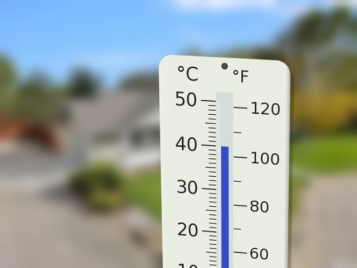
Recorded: {"value": 40, "unit": "°C"}
